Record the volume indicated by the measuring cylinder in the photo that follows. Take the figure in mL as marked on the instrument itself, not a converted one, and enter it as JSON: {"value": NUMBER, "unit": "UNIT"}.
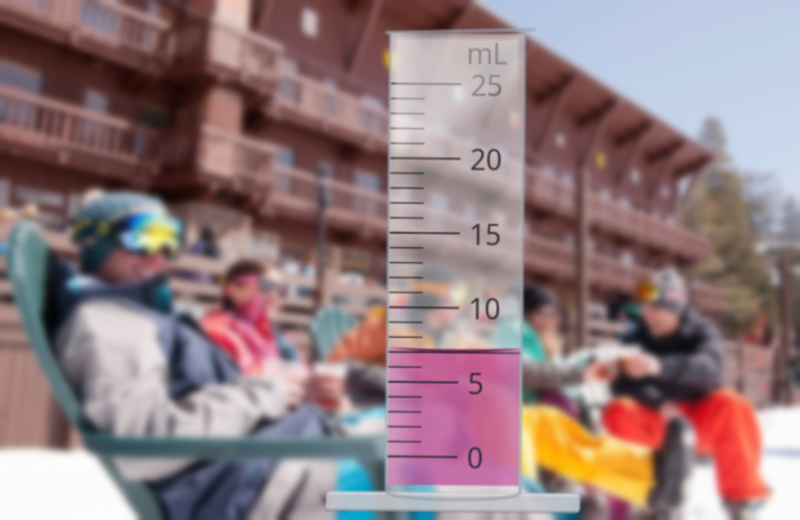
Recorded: {"value": 7, "unit": "mL"}
